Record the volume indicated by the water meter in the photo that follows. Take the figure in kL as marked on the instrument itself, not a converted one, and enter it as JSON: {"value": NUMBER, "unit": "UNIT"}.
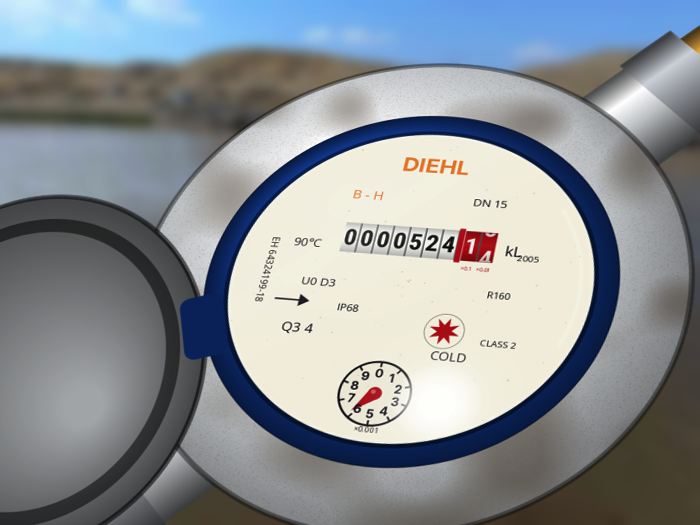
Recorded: {"value": 524.136, "unit": "kL"}
